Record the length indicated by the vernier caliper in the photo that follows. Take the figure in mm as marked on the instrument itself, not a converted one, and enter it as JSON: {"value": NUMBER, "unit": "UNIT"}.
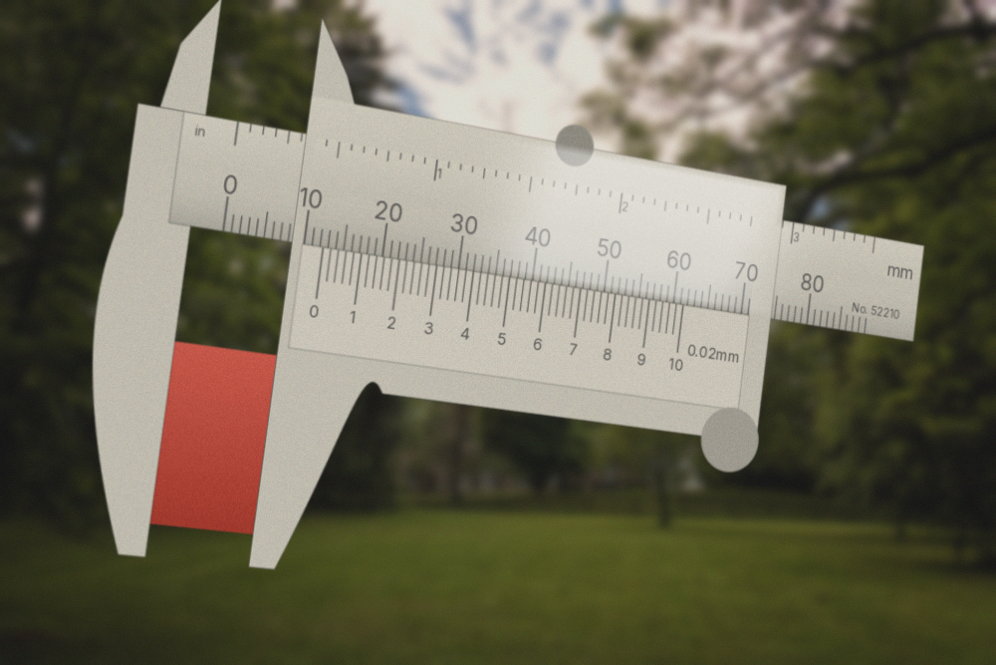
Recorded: {"value": 12.4, "unit": "mm"}
